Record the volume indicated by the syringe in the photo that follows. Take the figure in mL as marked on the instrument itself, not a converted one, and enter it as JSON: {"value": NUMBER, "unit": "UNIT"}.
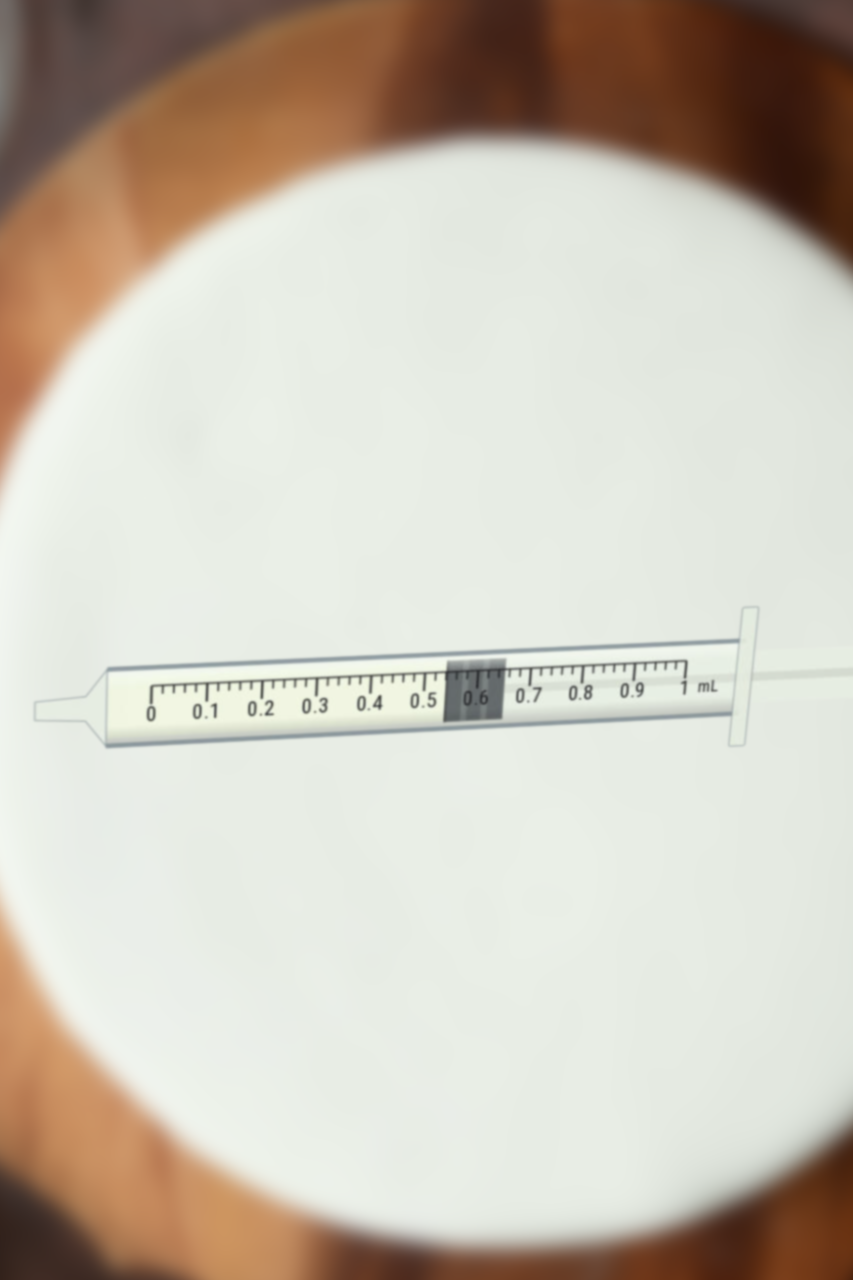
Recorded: {"value": 0.54, "unit": "mL"}
